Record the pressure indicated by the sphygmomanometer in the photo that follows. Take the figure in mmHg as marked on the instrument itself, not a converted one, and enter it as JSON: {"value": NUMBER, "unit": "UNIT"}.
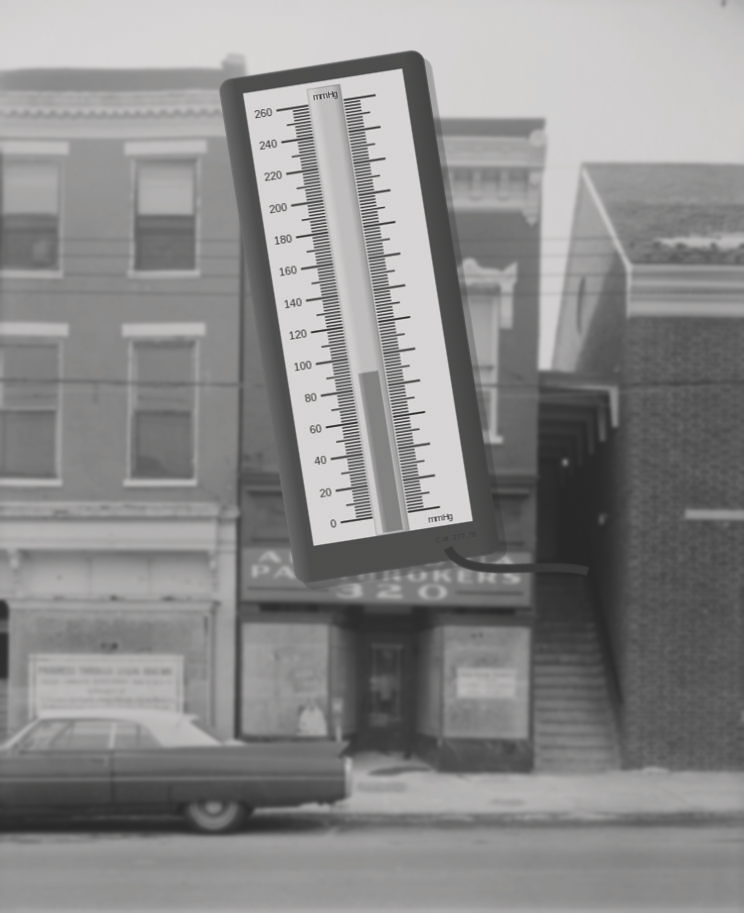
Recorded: {"value": 90, "unit": "mmHg"}
